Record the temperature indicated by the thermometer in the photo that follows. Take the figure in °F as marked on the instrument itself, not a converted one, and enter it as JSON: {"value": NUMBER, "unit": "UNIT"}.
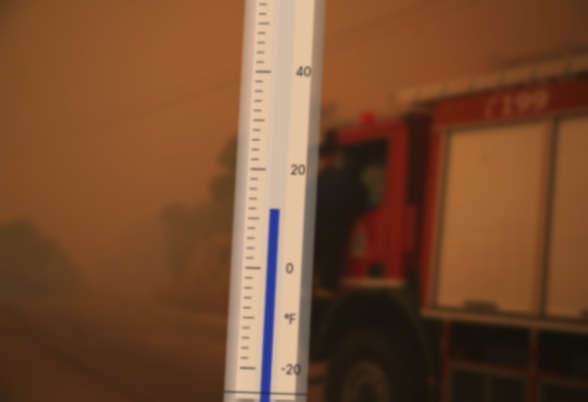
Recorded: {"value": 12, "unit": "°F"}
